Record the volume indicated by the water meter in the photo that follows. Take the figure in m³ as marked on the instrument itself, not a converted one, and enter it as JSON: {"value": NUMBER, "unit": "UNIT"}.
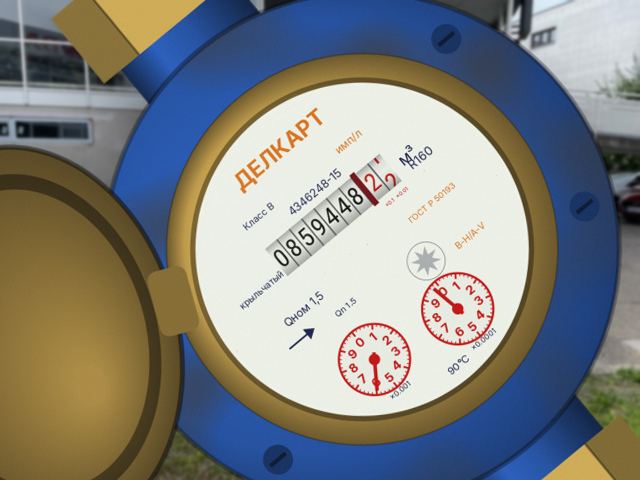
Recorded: {"value": 859448.2159, "unit": "m³"}
